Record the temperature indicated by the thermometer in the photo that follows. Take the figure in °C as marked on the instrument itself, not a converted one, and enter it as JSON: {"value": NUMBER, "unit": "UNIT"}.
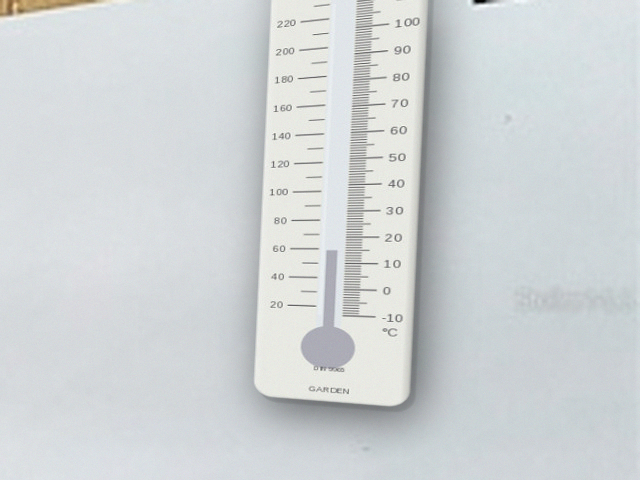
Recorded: {"value": 15, "unit": "°C"}
